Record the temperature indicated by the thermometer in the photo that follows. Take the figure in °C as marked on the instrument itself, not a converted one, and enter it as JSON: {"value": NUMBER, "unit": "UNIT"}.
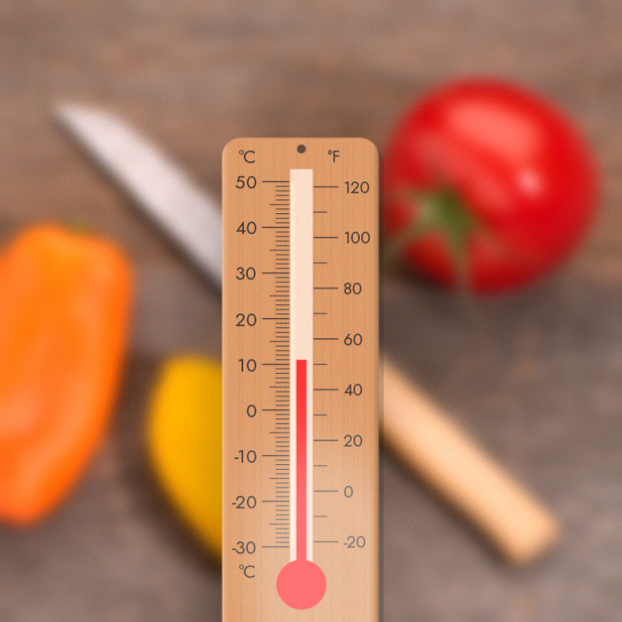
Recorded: {"value": 11, "unit": "°C"}
